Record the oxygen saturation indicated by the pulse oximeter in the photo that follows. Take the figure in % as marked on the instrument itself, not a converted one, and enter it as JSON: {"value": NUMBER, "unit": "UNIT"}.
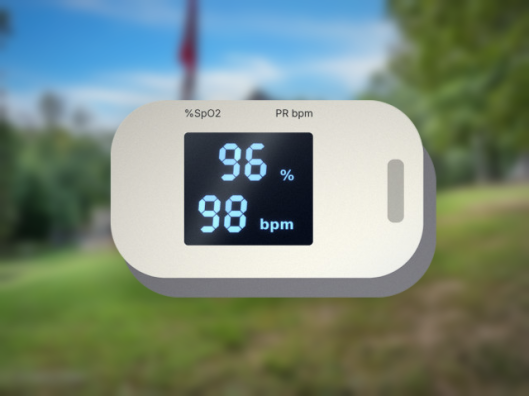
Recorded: {"value": 96, "unit": "%"}
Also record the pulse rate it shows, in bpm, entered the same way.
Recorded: {"value": 98, "unit": "bpm"}
